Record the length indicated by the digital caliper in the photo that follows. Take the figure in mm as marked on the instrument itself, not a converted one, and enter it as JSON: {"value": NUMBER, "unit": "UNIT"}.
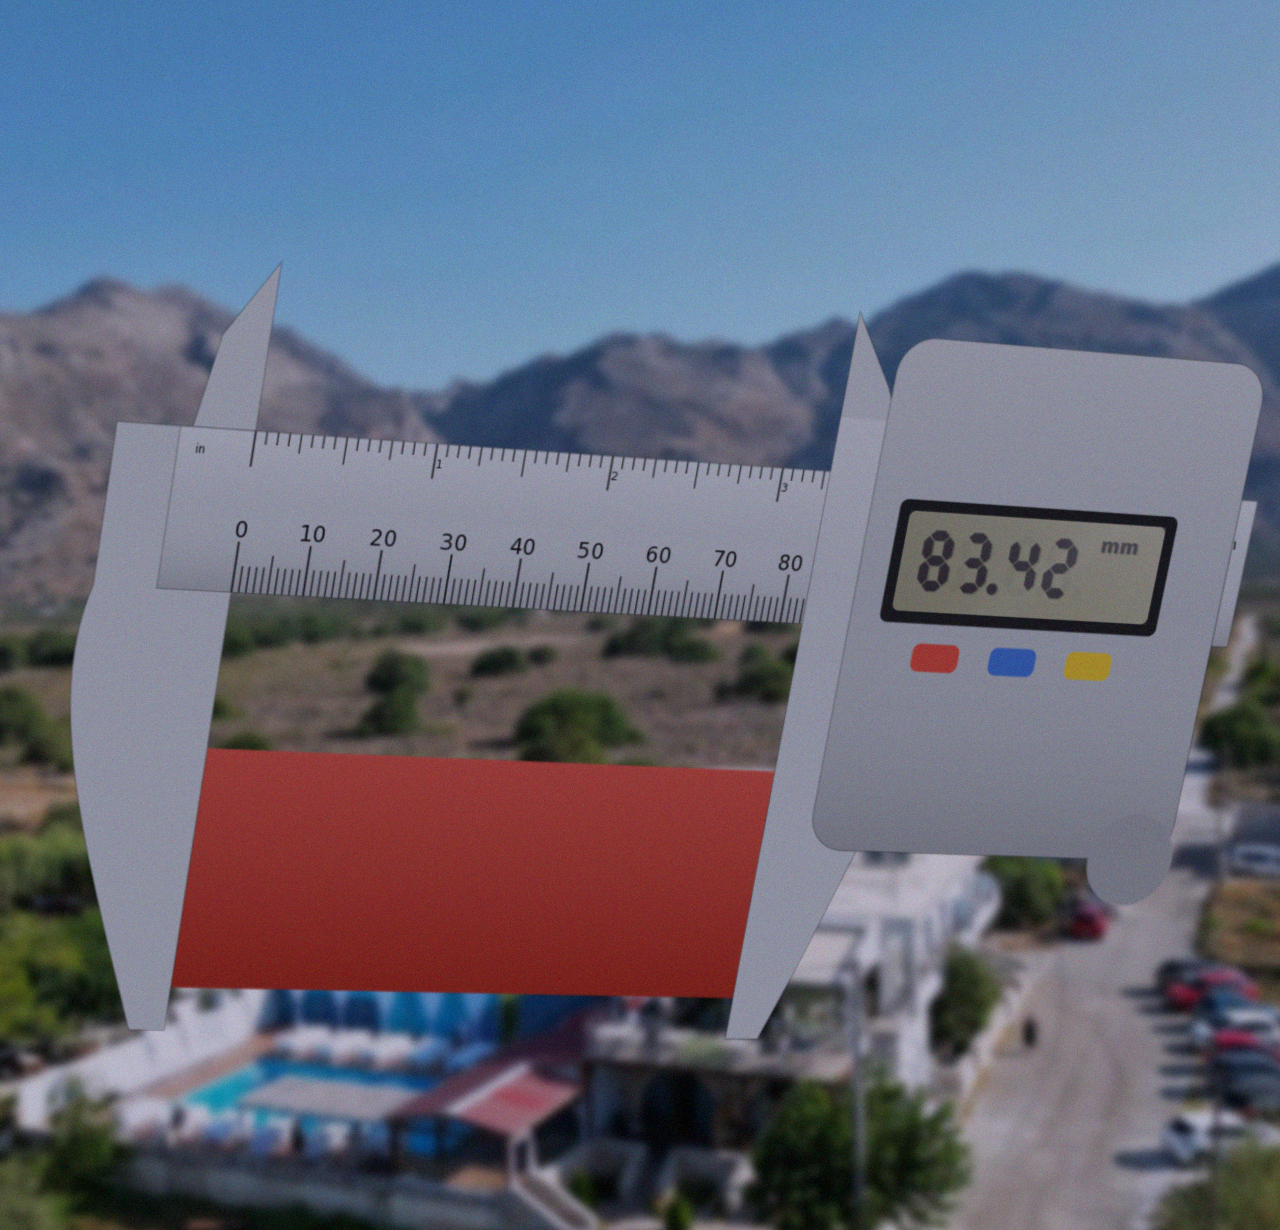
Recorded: {"value": 83.42, "unit": "mm"}
